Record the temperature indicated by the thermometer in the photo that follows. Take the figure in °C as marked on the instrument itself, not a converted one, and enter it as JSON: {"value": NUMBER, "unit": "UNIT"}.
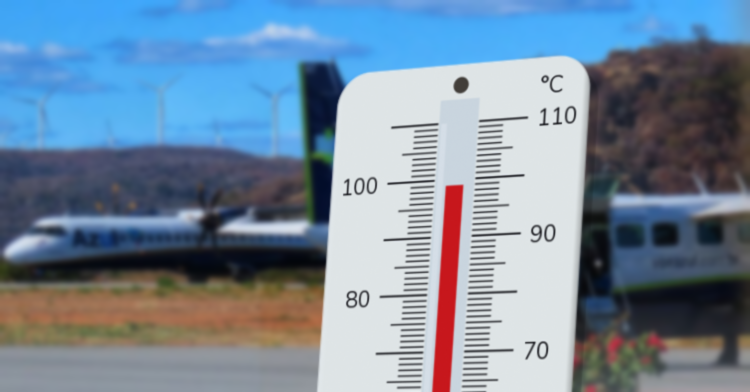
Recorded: {"value": 99, "unit": "°C"}
